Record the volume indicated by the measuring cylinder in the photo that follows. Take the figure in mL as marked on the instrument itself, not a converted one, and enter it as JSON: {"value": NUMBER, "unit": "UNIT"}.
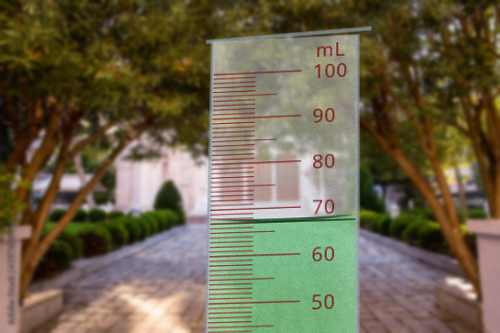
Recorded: {"value": 67, "unit": "mL"}
